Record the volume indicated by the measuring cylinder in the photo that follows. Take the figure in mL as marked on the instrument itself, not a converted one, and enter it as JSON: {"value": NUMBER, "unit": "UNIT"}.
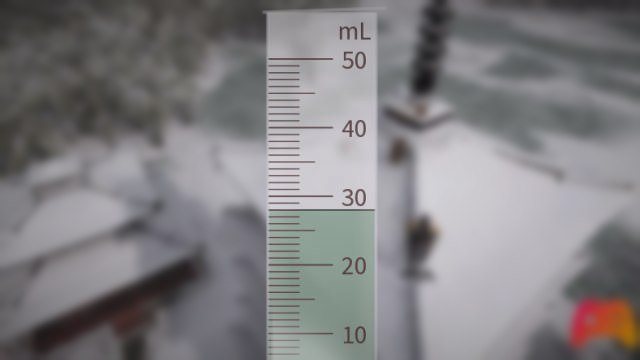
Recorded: {"value": 28, "unit": "mL"}
